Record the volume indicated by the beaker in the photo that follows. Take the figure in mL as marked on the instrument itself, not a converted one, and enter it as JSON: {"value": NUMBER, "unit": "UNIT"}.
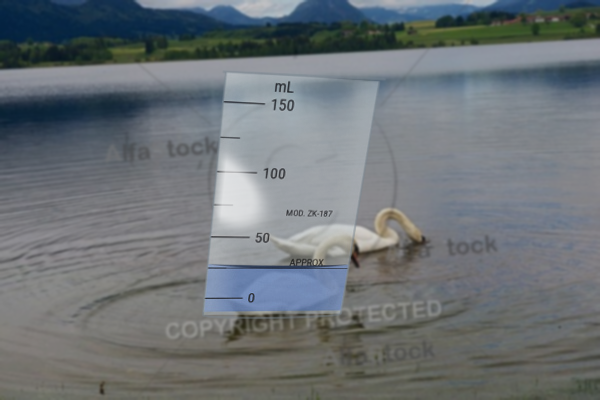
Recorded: {"value": 25, "unit": "mL"}
